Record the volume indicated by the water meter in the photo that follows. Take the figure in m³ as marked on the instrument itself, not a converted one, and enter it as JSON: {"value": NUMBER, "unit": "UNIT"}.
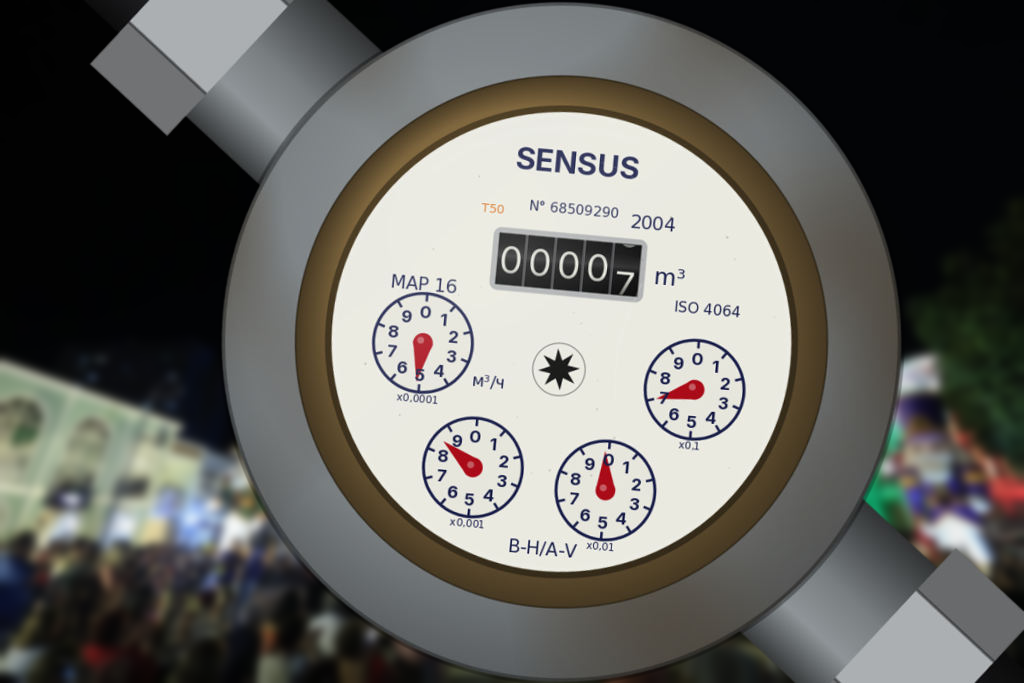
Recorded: {"value": 6.6985, "unit": "m³"}
